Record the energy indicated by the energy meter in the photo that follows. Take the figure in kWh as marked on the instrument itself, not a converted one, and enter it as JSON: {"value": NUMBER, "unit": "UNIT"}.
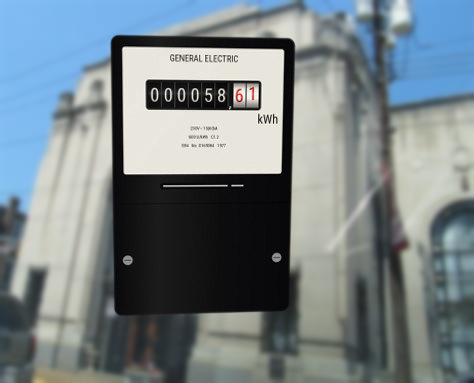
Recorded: {"value": 58.61, "unit": "kWh"}
